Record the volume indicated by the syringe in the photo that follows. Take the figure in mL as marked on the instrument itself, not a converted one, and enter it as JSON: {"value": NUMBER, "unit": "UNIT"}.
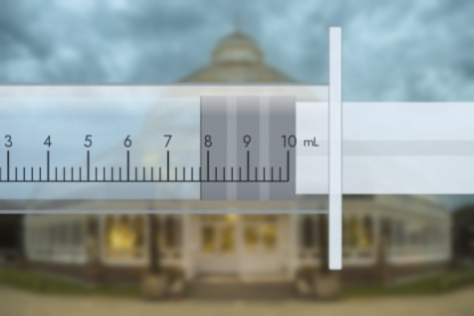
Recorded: {"value": 7.8, "unit": "mL"}
